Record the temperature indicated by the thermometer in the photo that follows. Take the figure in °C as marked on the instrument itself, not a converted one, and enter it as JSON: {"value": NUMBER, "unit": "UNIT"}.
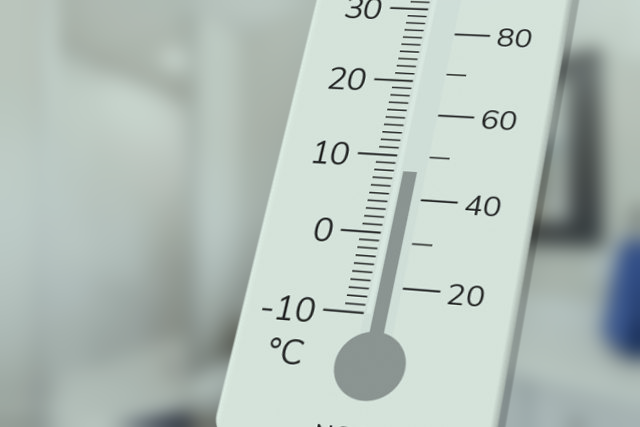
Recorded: {"value": 8, "unit": "°C"}
